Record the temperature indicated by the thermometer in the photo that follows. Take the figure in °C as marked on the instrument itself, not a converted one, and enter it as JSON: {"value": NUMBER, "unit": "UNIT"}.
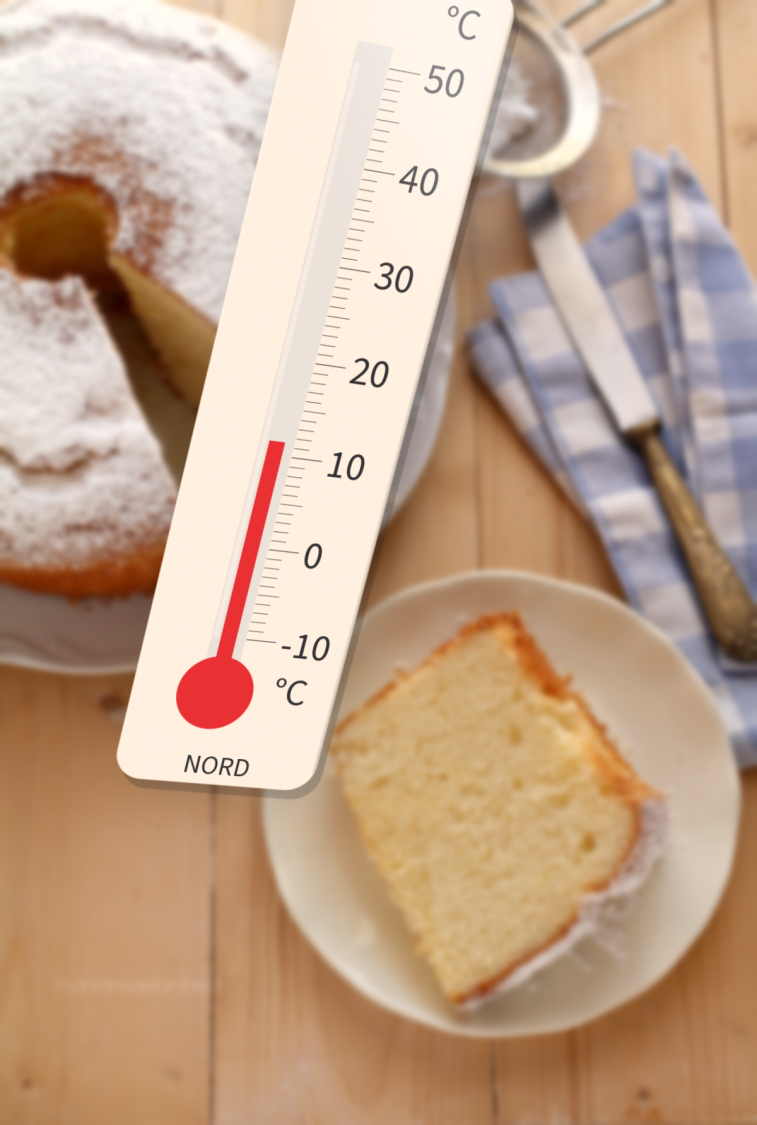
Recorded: {"value": 11.5, "unit": "°C"}
